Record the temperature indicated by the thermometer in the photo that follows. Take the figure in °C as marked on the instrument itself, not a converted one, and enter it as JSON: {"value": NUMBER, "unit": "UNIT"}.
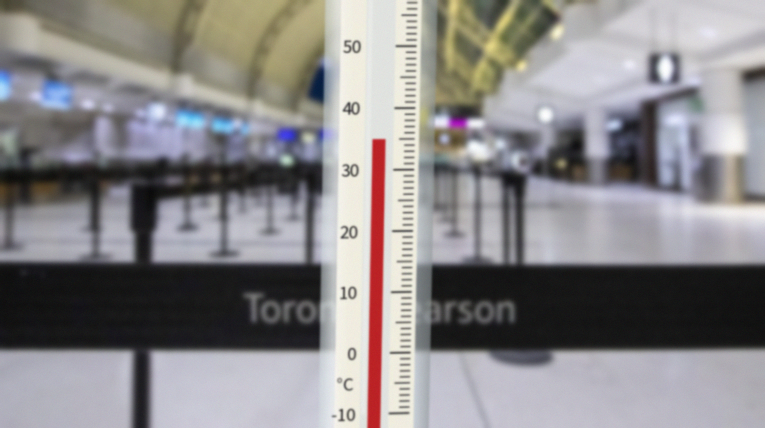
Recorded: {"value": 35, "unit": "°C"}
